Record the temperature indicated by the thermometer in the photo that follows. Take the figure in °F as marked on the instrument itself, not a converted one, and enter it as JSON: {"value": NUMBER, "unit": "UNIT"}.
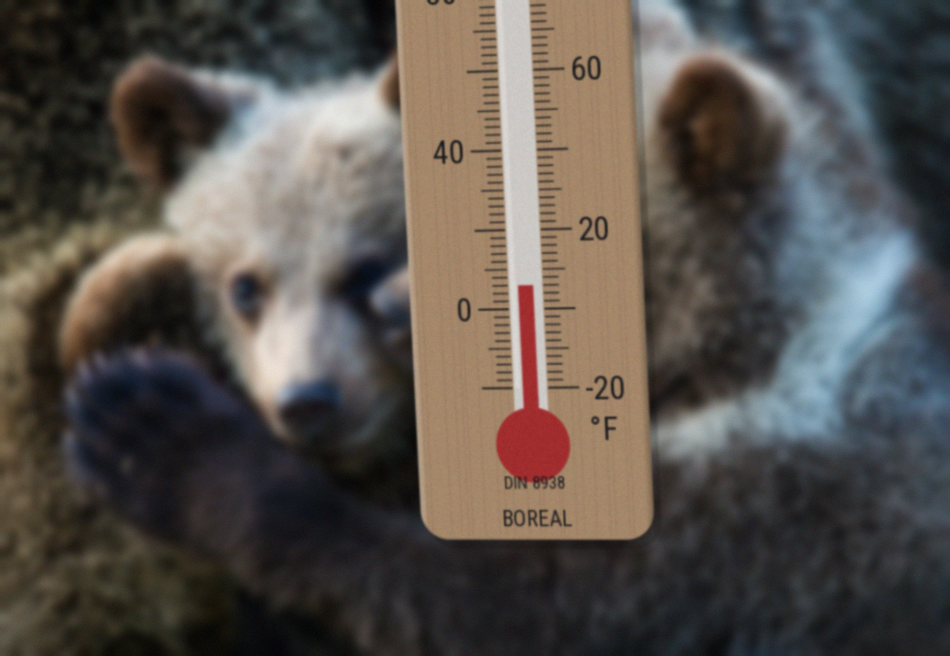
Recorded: {"value": 6, "unit": "°F"}
